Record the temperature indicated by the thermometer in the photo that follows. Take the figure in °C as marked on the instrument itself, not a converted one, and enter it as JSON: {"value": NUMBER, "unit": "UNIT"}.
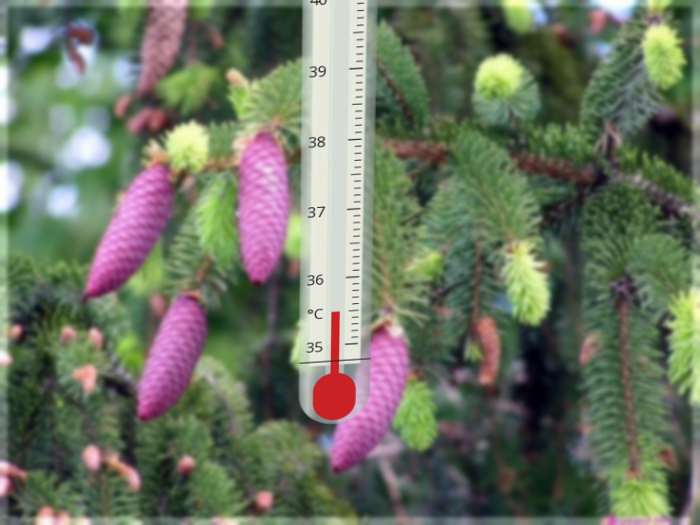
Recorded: {"value": 35.5, "unit": "°C"}
